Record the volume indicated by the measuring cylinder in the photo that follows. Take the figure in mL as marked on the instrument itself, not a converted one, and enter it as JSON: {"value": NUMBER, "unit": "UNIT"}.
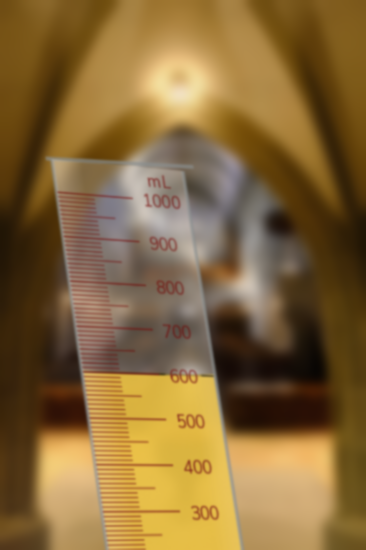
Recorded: {"value": 600, "unit": "mL"}
